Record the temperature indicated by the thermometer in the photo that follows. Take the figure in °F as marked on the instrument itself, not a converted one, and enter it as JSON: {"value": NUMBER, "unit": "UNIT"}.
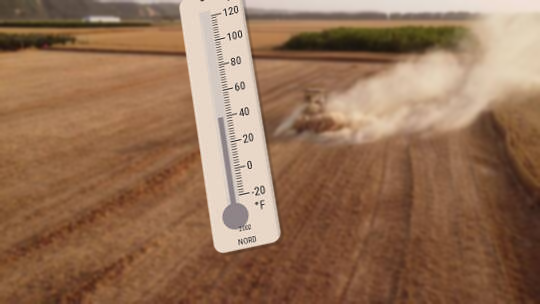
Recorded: {"value": 40, "unit": "°F"}
